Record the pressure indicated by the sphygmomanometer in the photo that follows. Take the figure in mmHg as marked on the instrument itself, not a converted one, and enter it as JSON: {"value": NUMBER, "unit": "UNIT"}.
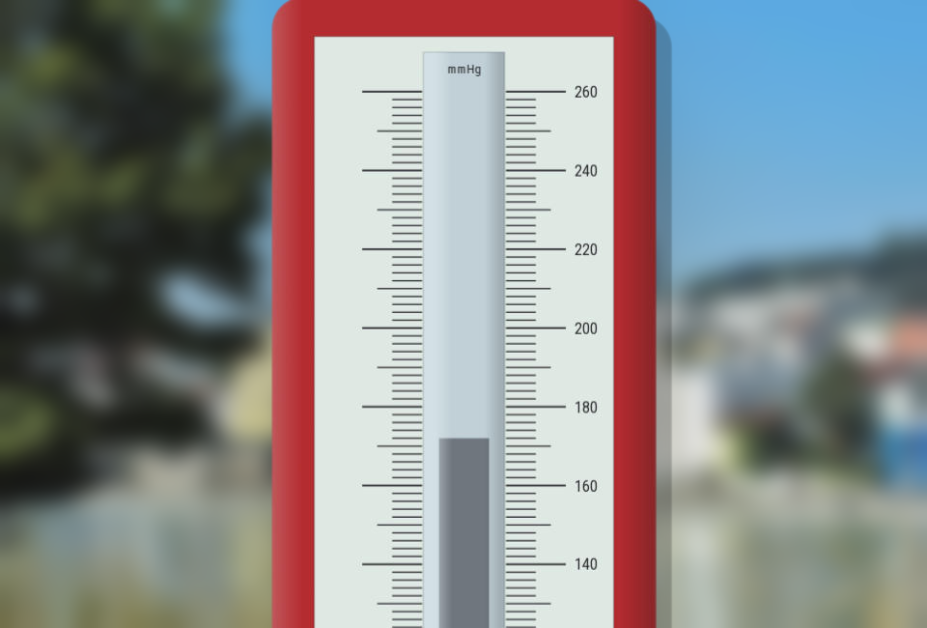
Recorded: {"value": 172, "unit": "mmHg"}
